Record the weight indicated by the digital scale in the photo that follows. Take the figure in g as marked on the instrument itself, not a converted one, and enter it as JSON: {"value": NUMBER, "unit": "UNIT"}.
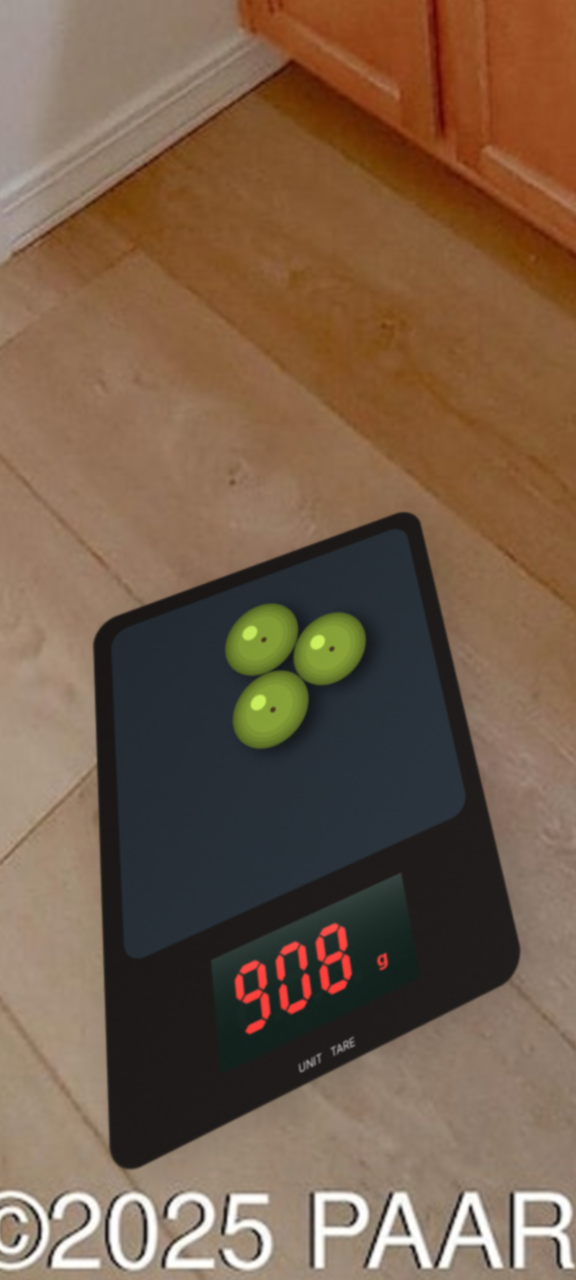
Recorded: {"value": 908, "unit": "g"}
